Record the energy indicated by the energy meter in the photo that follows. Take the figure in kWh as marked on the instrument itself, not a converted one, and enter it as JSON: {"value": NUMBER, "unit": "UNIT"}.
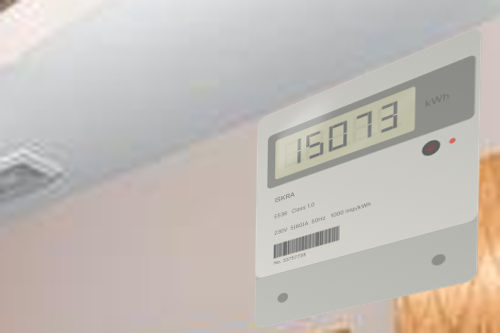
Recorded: {"value": 15073, "unit": "kWh"}
